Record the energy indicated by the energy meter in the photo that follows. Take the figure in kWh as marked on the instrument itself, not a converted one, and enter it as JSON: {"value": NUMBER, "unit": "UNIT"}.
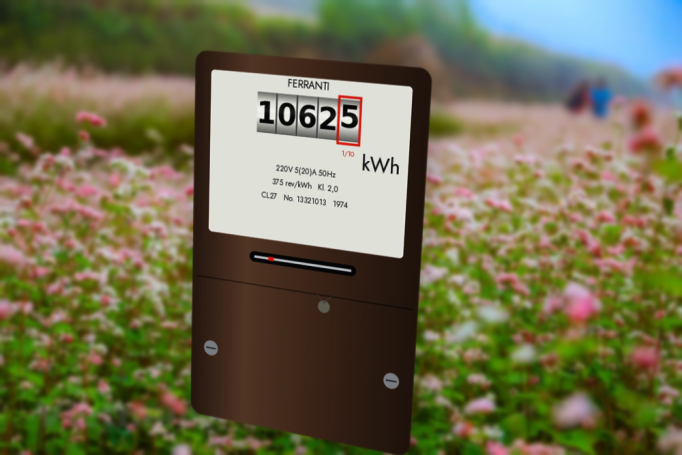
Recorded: {"value": 1062.5, "unit": "kWh"}
